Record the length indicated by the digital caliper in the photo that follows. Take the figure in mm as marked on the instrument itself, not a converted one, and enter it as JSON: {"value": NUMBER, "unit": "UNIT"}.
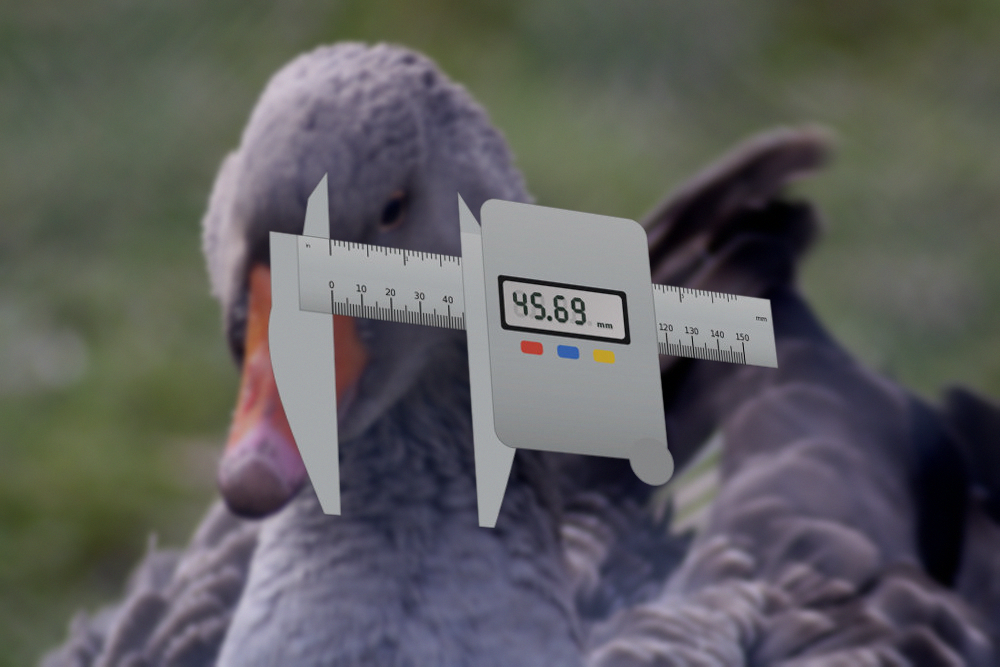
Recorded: {"value": 45.69, "unit": "mm"}
